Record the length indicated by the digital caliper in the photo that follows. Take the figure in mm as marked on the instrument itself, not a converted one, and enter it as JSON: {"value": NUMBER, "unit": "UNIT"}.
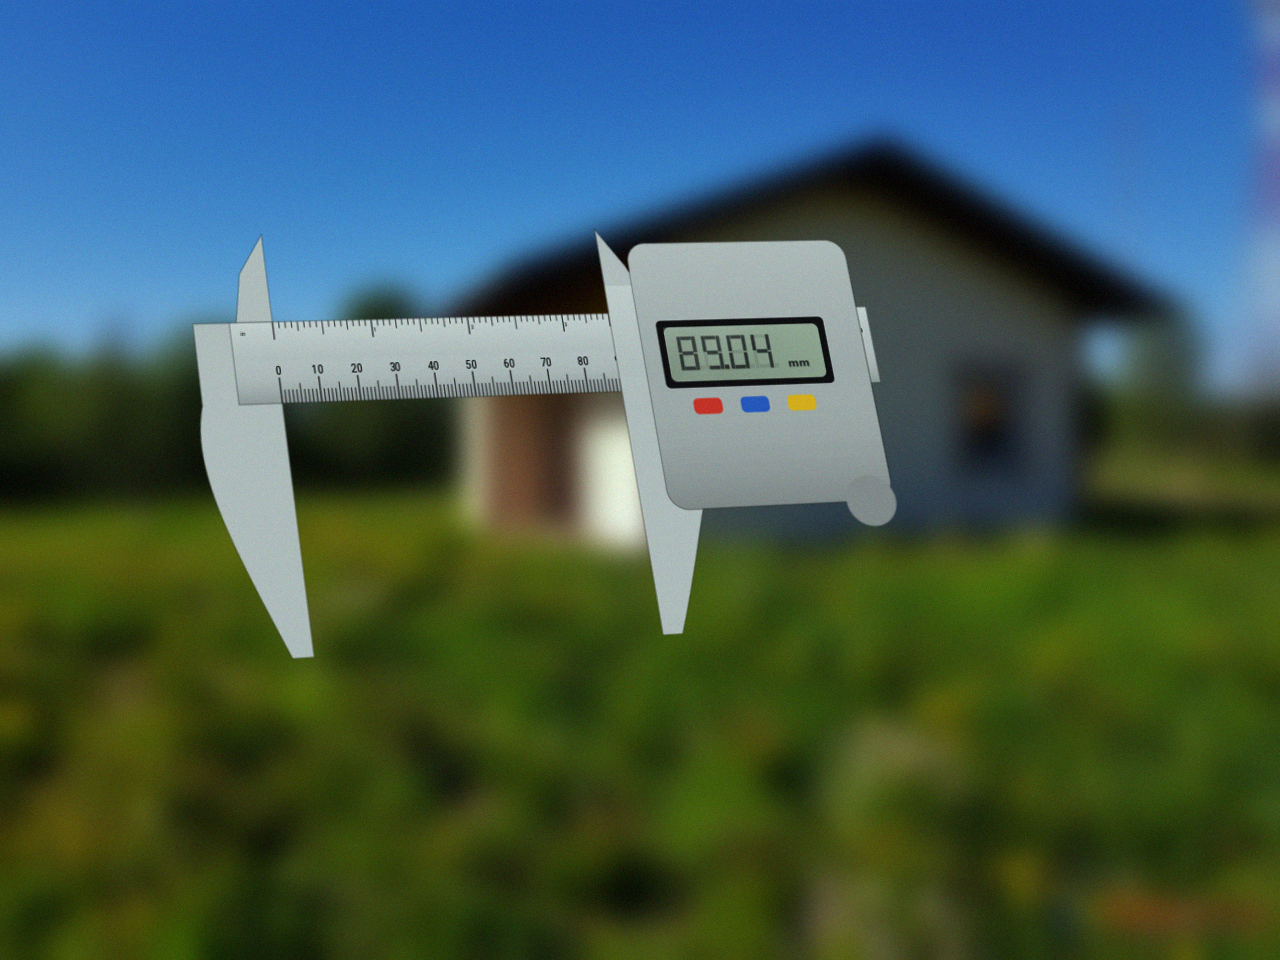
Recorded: {"value": 89.04, "unit": "mm"}
